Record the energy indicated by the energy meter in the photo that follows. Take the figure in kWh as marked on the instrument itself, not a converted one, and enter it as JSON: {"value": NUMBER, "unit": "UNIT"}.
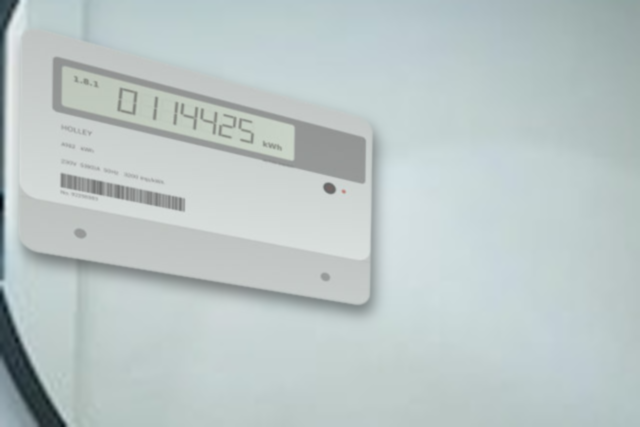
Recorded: {"value": 114425, "unit": "kWh"}
